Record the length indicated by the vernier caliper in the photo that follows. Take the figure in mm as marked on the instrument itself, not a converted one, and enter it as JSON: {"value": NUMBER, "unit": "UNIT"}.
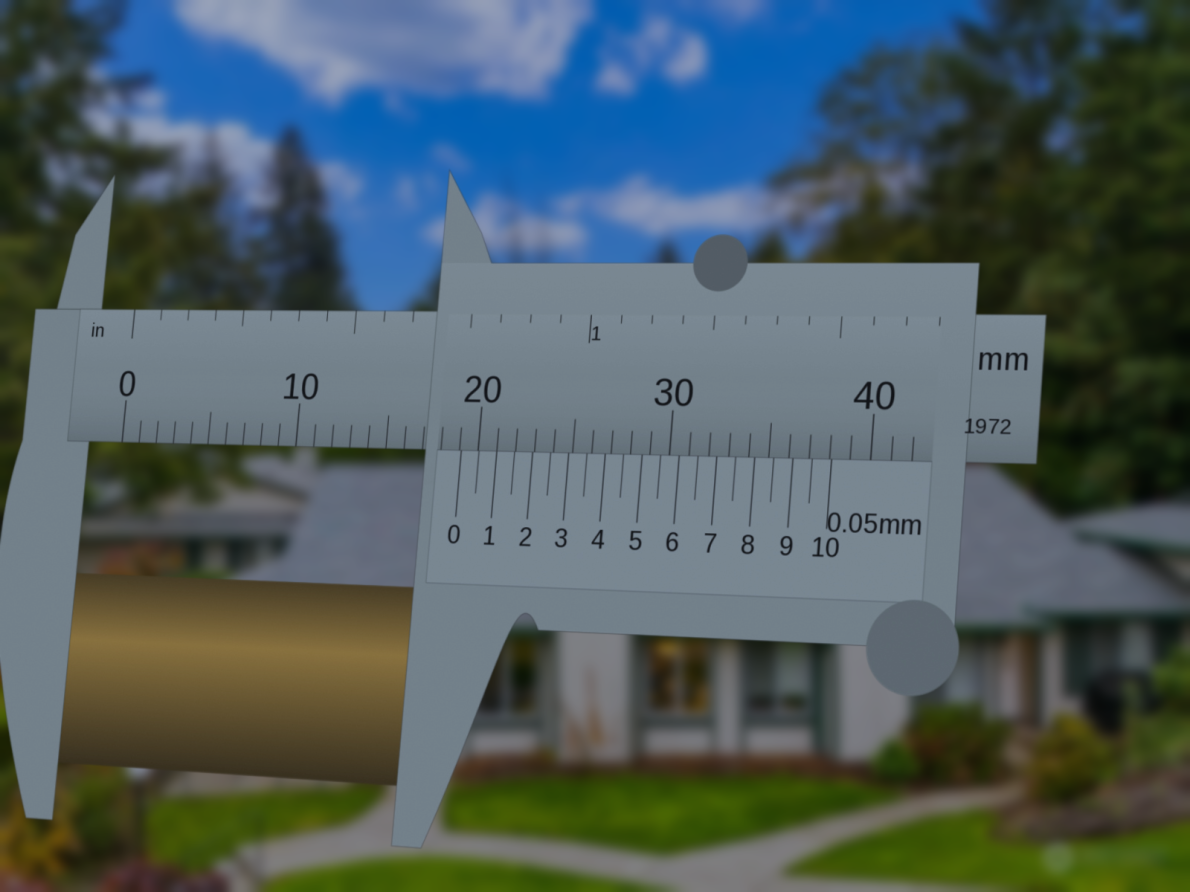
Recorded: {"value": 19.1, "unit": "mm"}
